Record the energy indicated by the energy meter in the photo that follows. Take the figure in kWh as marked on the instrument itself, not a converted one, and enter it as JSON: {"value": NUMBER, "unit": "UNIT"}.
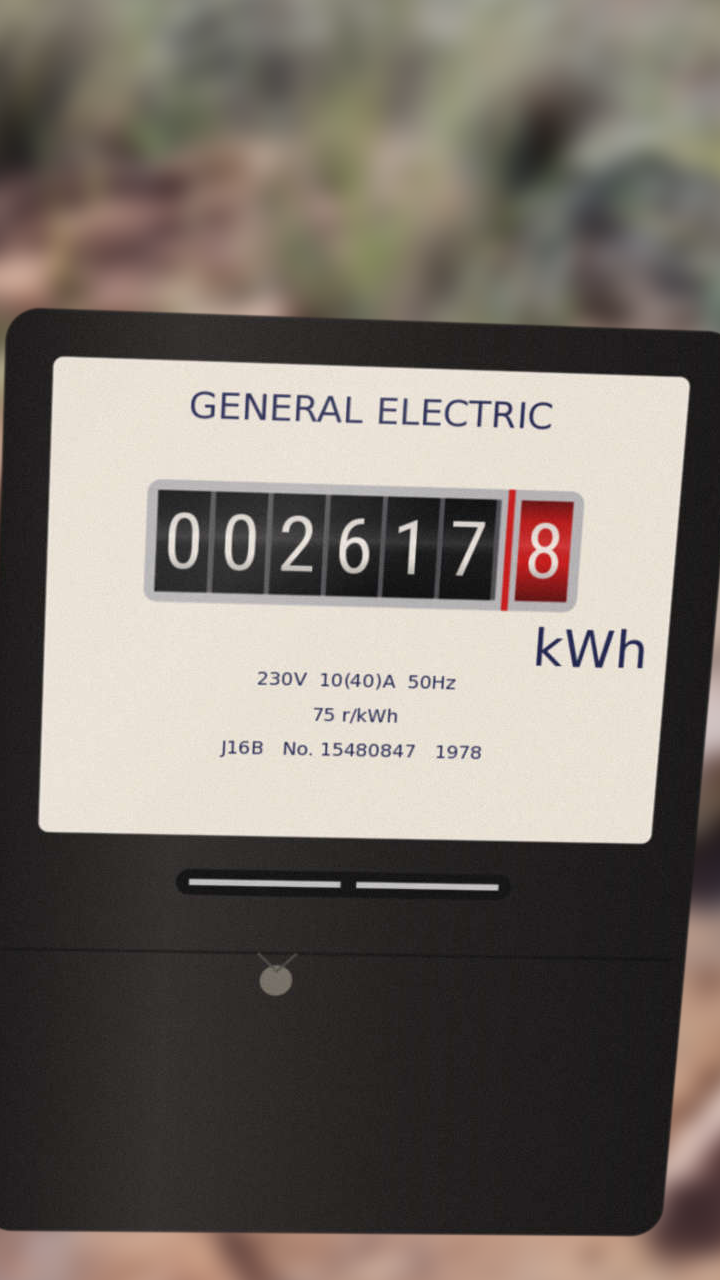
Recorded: {"value": 2617.8, "unit": "kWh"}
